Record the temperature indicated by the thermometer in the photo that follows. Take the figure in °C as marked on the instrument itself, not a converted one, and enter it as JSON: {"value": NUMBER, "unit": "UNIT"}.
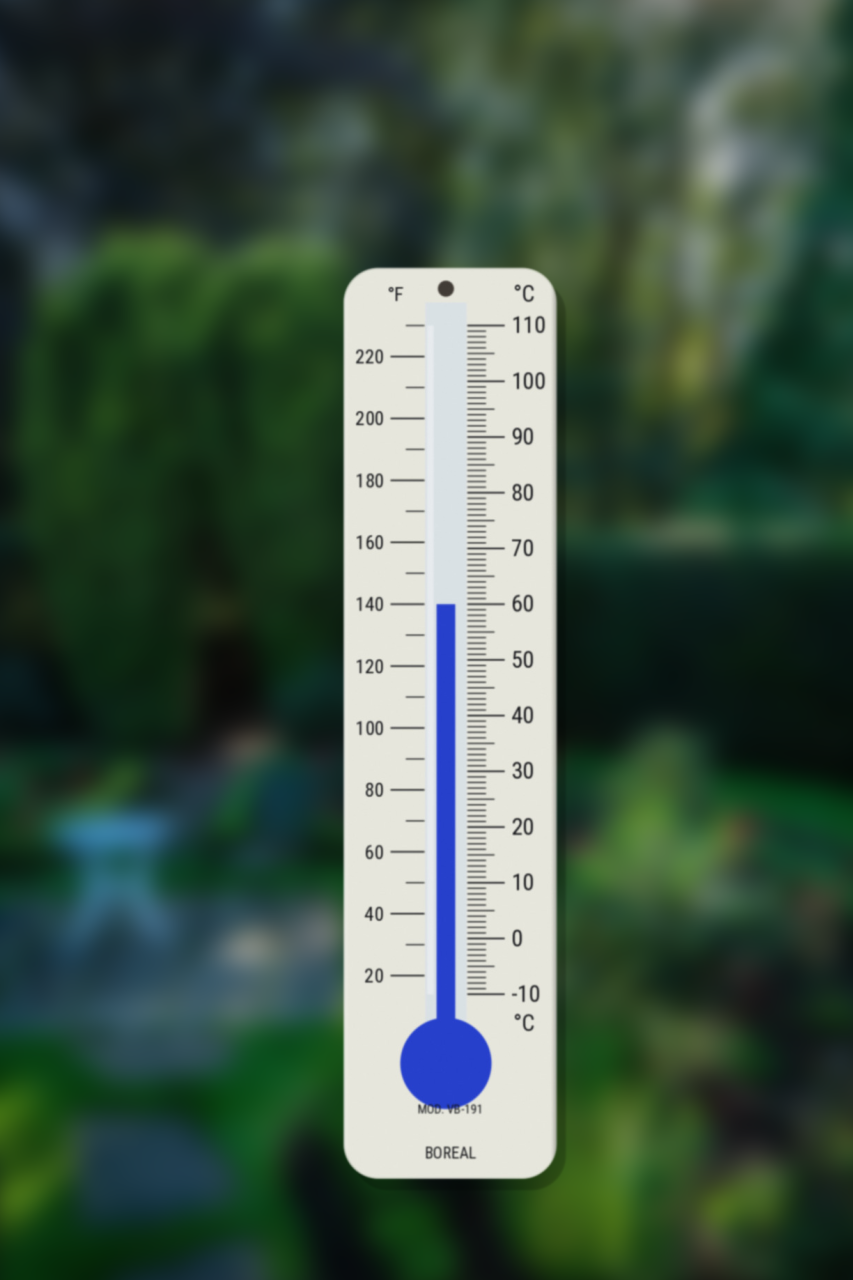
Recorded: {"value": 60, "unit": "°C"}
